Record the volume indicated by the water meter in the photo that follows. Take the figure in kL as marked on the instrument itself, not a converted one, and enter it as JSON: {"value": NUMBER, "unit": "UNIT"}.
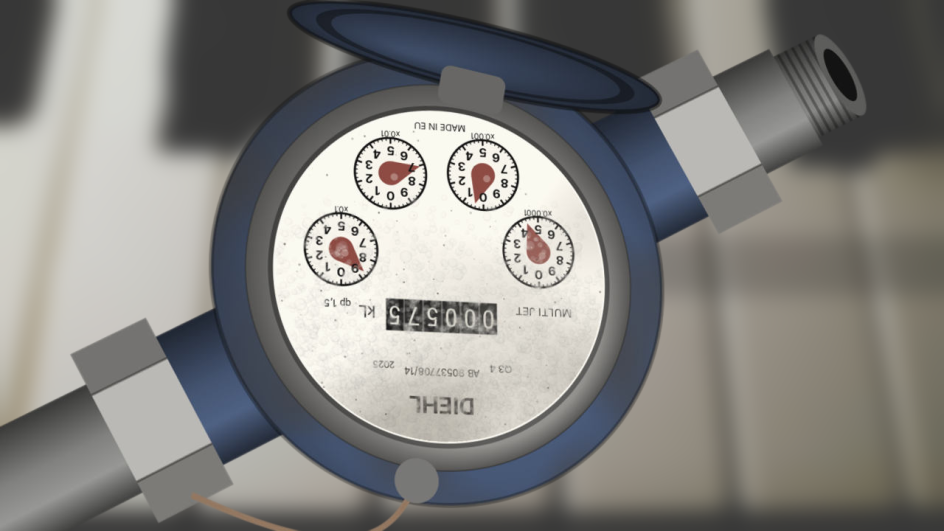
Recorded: {"value": 575.8704, "unit": "kL"}
